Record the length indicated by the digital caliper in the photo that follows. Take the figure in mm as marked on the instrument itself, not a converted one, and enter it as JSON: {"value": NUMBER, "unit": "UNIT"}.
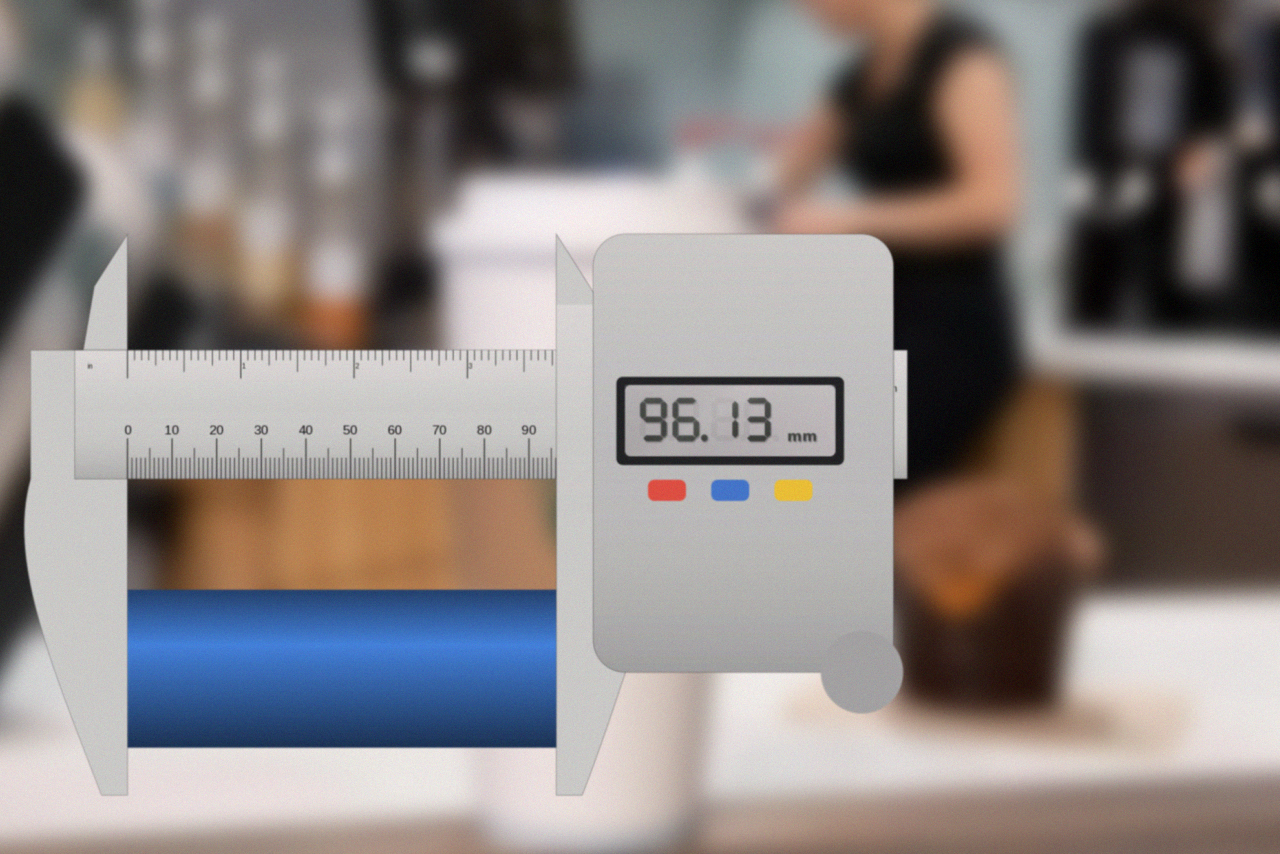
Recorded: {"value": 96.13, "unit": "mm"}
